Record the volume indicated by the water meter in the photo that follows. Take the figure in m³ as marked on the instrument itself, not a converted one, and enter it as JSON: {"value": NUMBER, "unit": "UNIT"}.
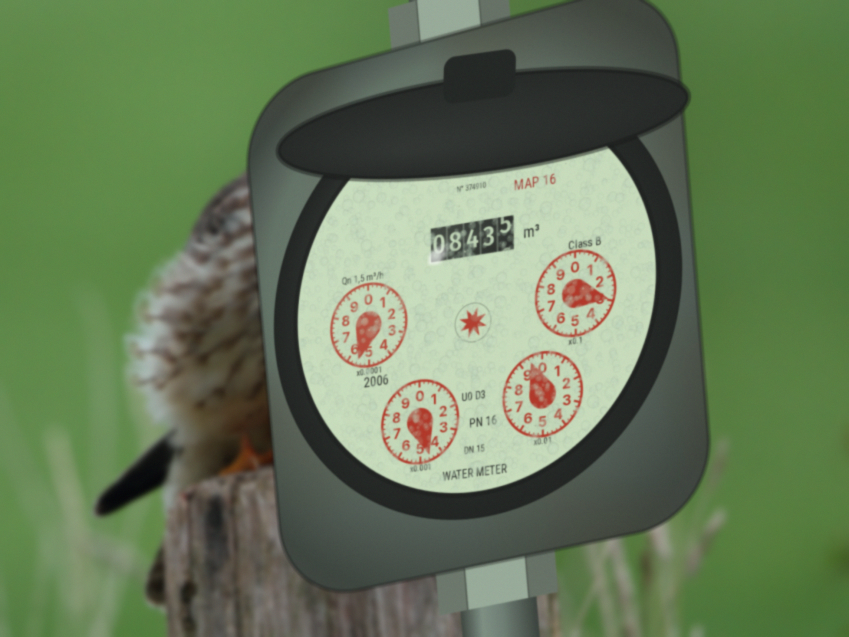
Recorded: {"value": 8435.2945, "unit": "m³"}
